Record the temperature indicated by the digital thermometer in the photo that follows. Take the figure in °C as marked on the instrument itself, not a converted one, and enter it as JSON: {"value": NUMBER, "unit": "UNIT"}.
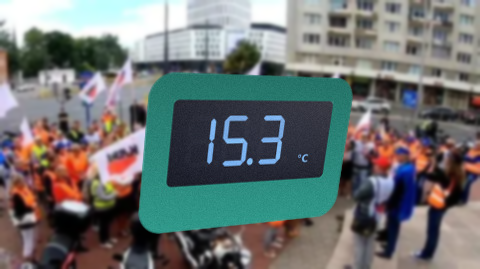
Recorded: {"value": 15.3, "unit": "°C"}
